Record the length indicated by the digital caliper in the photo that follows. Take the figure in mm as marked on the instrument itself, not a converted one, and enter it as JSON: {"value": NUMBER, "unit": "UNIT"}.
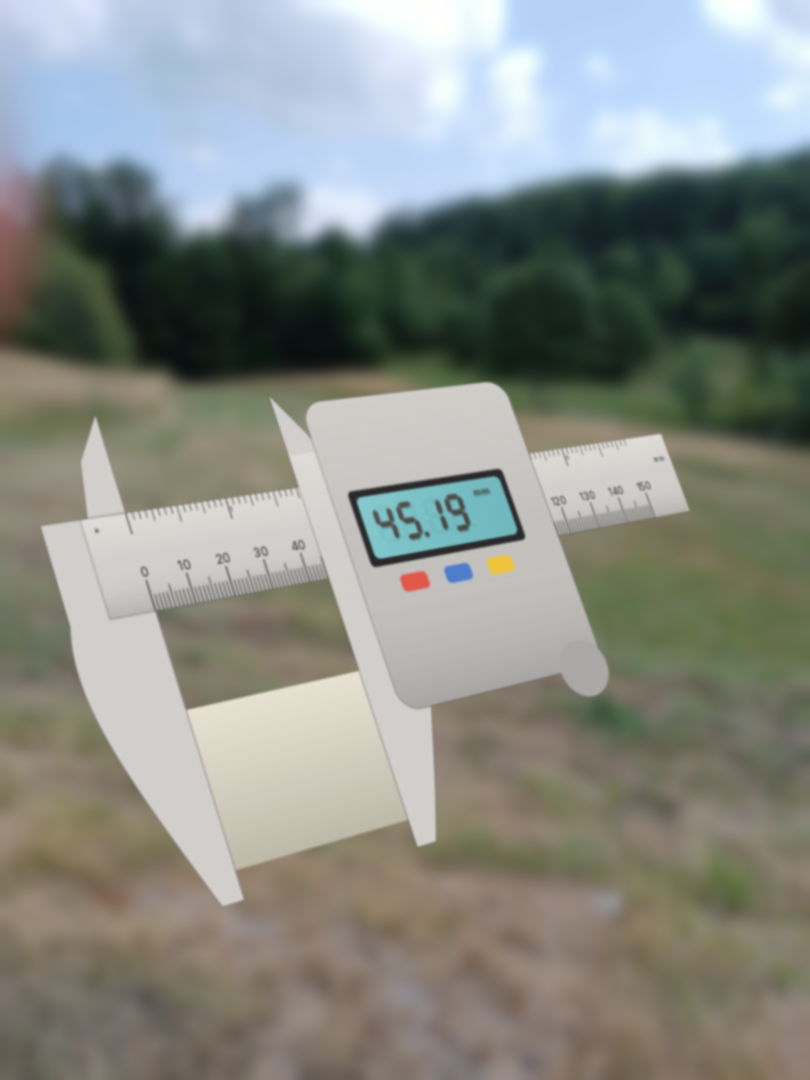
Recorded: {"value": 45.19, "unit": "mm"}
